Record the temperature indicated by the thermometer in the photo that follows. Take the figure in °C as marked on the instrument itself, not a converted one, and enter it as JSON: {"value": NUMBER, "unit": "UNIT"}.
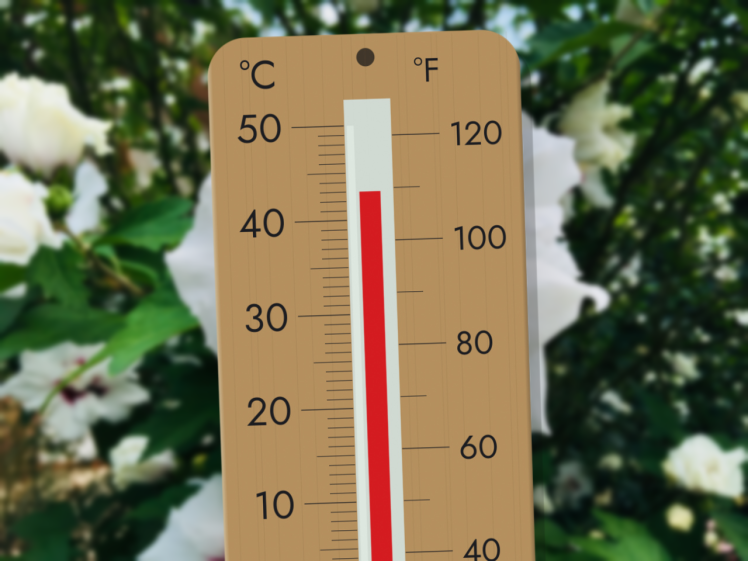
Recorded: {"value": 43, "unit": "°C"}
